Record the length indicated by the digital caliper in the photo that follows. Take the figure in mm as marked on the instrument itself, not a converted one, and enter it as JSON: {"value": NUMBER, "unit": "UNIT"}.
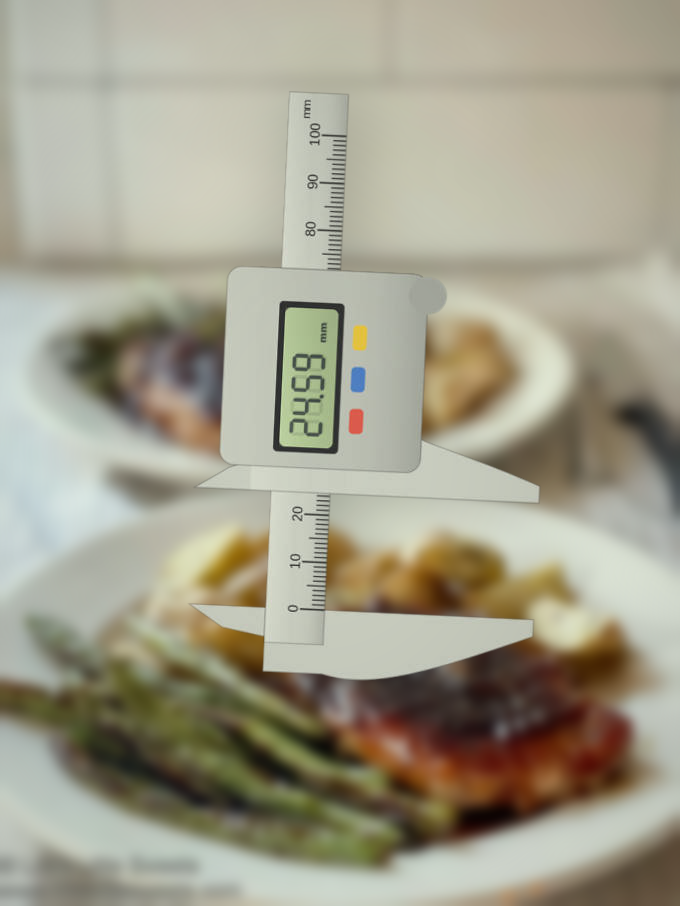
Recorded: {"value": 24.59, "unit": "mm"}
